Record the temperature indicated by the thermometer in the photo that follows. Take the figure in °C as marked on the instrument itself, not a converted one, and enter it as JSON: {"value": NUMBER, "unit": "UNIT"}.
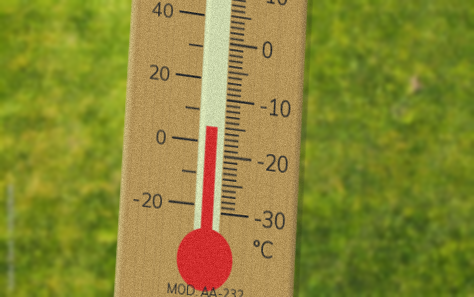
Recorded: {"value": -15, "unit": "°C"}
